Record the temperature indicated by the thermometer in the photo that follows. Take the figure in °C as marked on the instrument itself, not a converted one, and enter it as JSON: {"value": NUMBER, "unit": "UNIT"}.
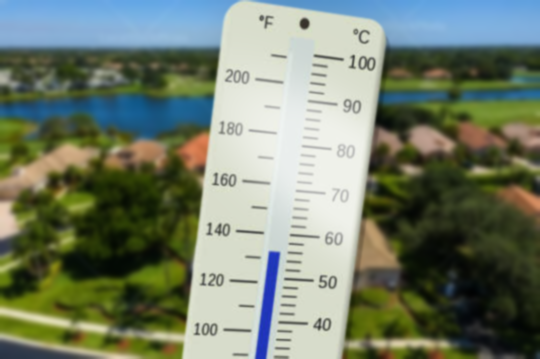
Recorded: {"value": 56, "unit": "°C"}
